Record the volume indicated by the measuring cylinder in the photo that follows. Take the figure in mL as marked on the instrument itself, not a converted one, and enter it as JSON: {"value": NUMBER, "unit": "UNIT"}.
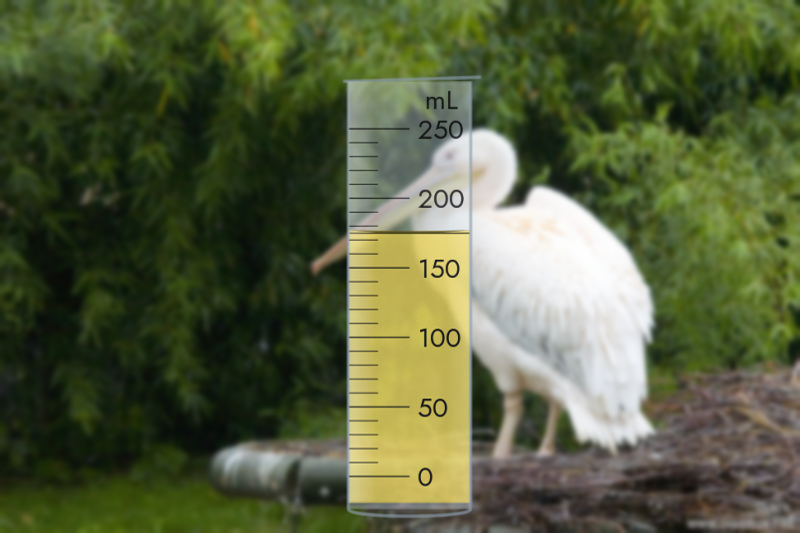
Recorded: {"value": 175, "unit": "mL"}
